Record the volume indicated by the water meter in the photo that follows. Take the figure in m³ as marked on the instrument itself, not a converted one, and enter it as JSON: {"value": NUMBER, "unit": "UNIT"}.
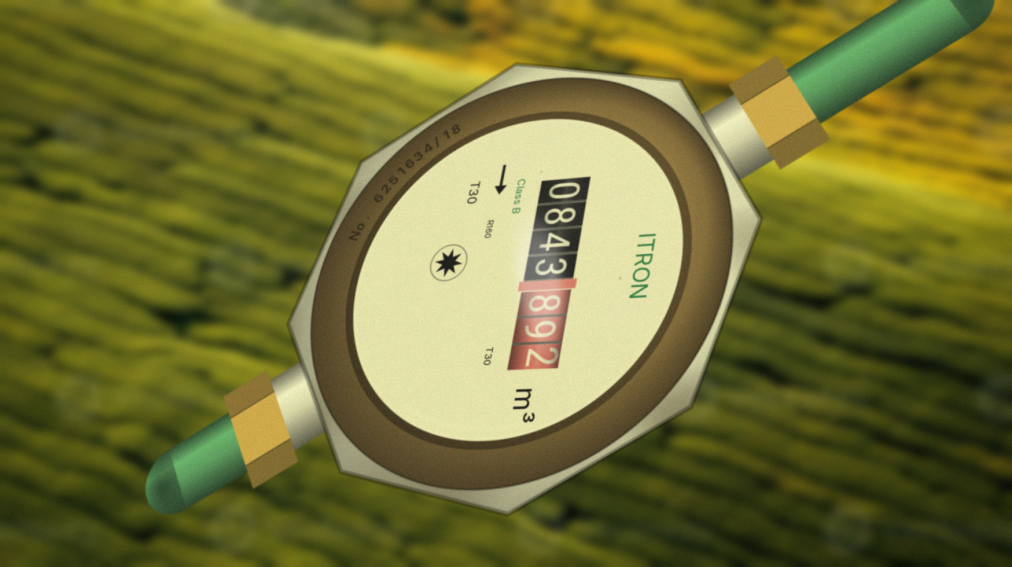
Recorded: {"value": 843.892, "unit": "m³"}
